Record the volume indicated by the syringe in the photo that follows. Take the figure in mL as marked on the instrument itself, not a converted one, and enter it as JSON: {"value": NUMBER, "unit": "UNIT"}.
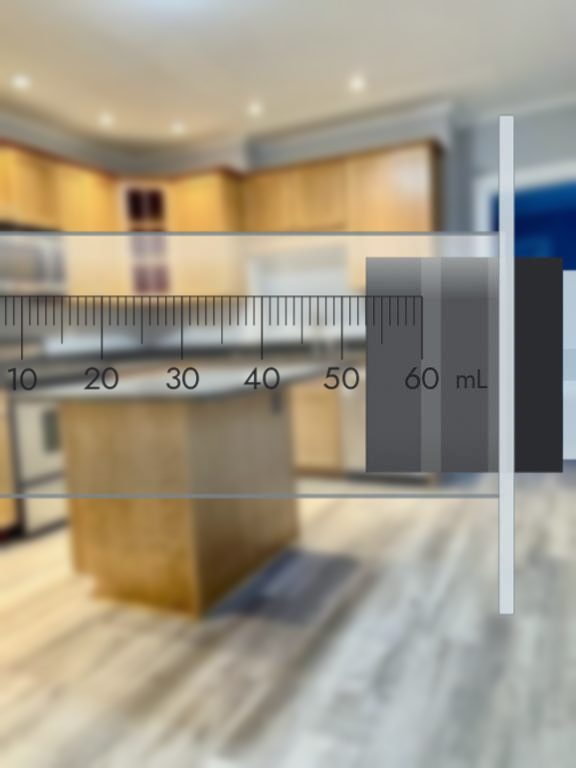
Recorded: {"value": 53, "unit": "mL"}
